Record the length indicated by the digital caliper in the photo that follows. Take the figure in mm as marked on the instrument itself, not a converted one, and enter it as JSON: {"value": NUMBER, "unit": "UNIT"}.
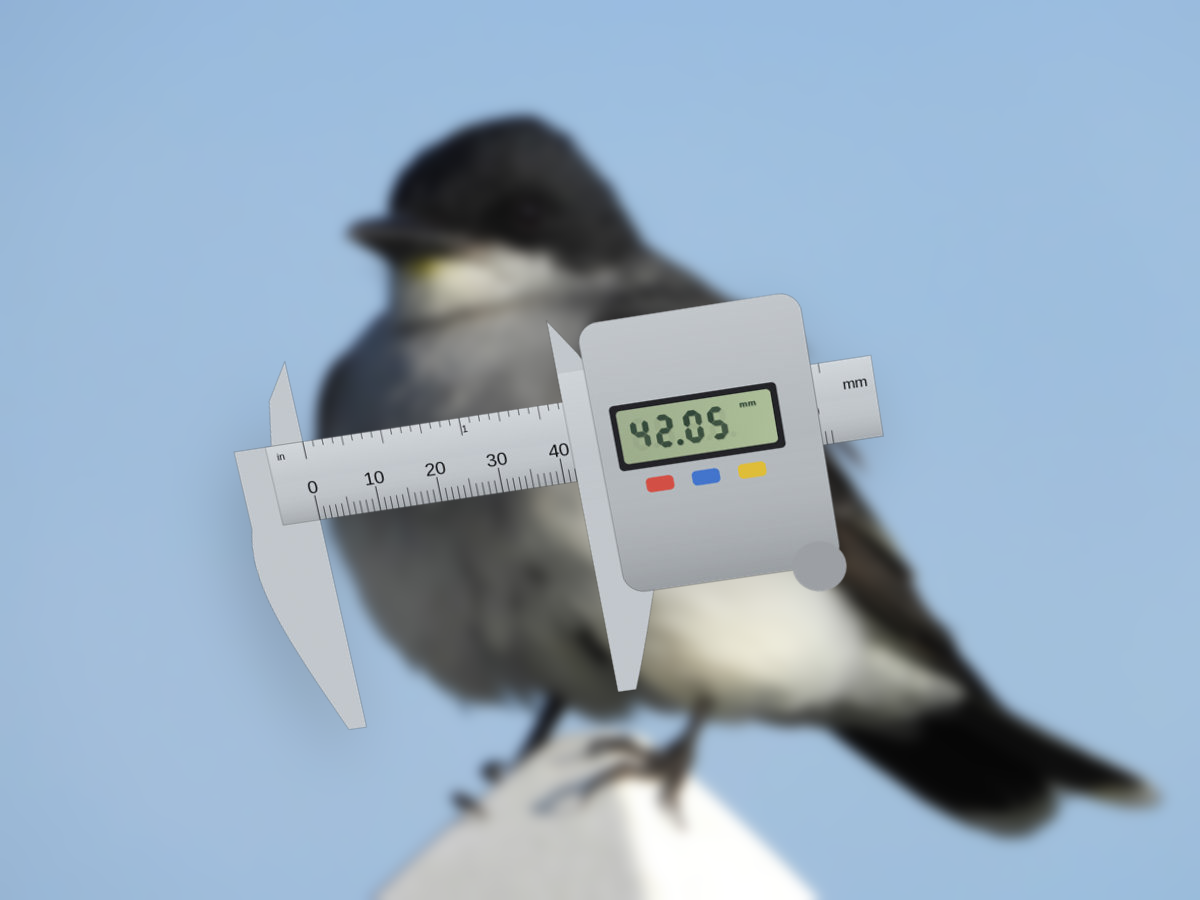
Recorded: {"value": 42.05, "unit": "mm"}
